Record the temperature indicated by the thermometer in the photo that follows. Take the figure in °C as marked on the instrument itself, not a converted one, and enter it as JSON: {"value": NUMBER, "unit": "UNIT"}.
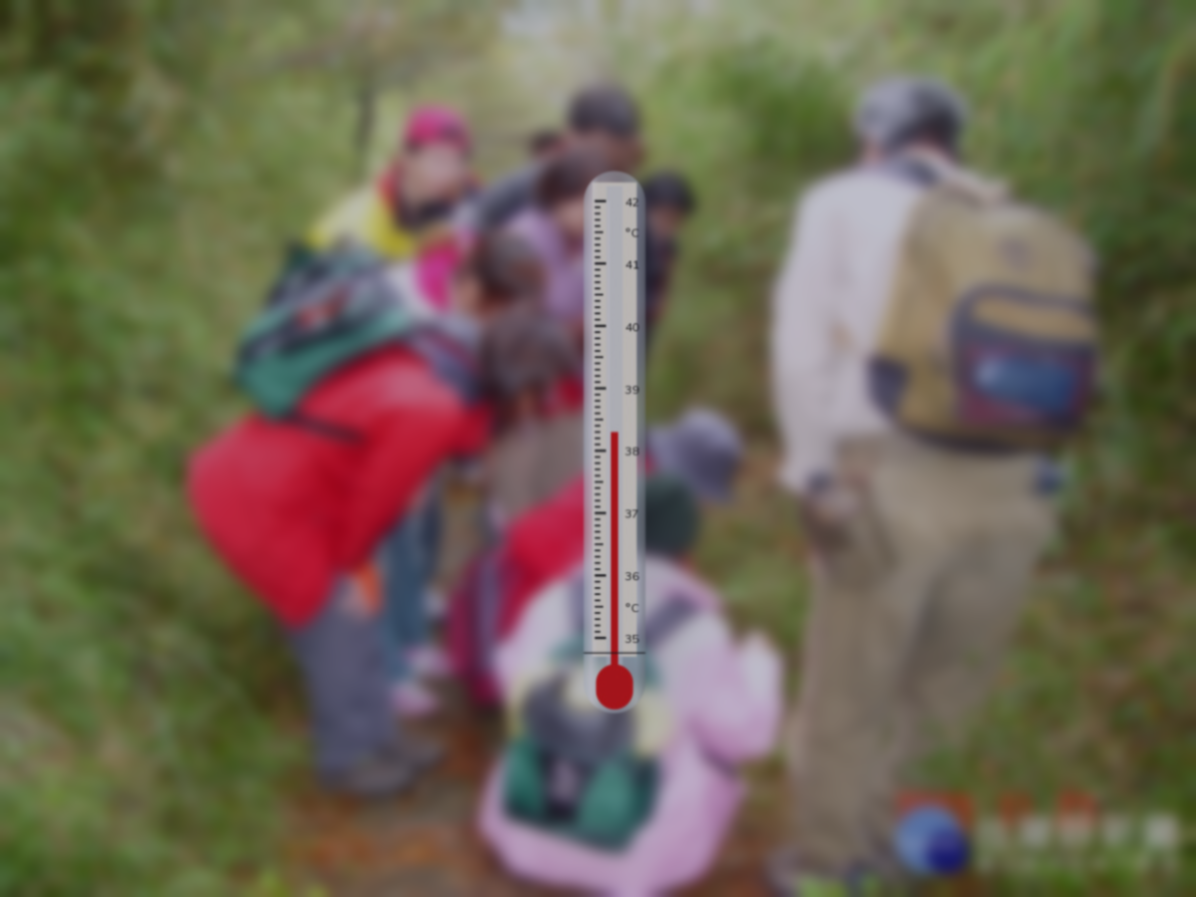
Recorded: {"value": 38.3, "unit": "°C"}
